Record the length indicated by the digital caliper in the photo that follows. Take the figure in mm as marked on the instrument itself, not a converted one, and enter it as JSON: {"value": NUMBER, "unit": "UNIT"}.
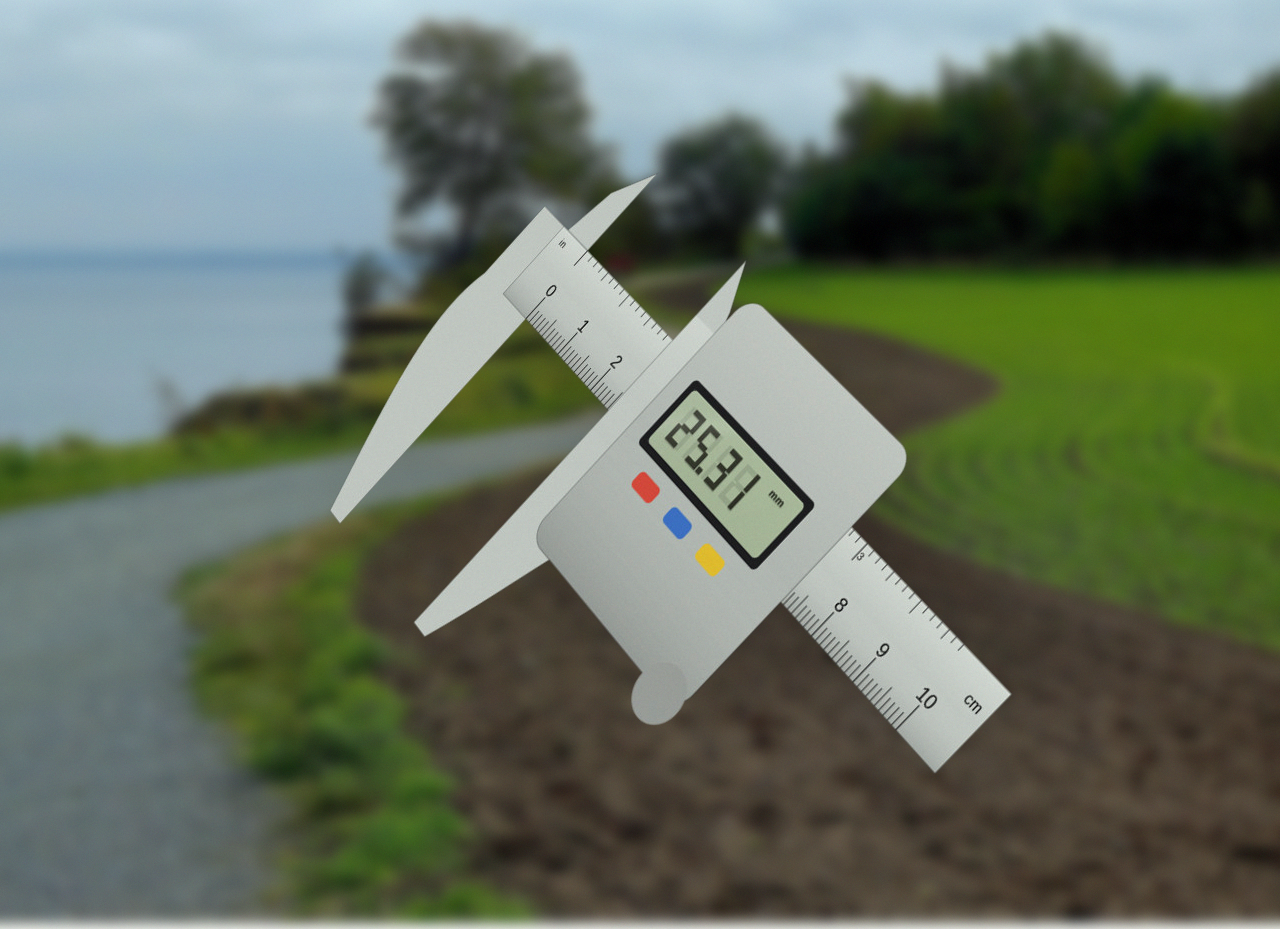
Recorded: {"value": 25.31, "unit": "mm"}
